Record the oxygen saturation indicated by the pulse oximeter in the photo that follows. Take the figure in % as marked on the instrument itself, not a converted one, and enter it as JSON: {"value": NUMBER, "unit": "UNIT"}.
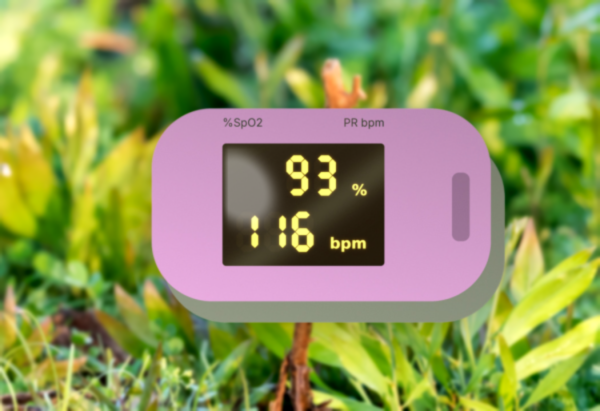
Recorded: {"value": 93, "unit": "%"}
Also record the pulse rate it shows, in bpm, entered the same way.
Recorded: {"value": 116, "unit": "bpm"}
